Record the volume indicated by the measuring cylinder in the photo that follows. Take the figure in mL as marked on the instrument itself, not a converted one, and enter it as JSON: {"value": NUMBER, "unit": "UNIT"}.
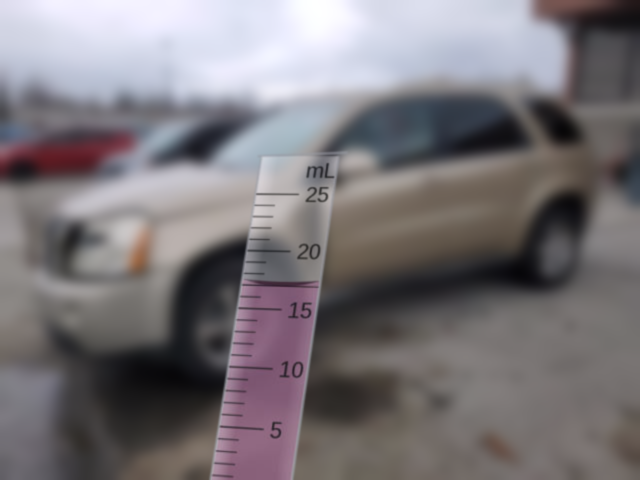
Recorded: {"value": 17, "unit": "mL"}
